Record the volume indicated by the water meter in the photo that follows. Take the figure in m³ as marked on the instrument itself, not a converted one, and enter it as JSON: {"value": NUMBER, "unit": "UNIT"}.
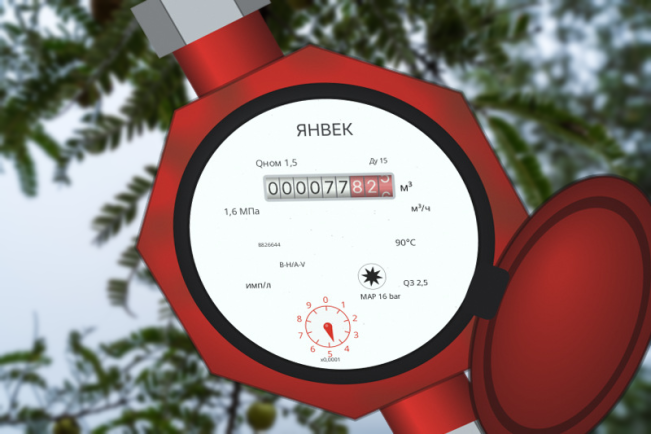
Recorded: {"value": 77.8254, "unit": "m³"}
